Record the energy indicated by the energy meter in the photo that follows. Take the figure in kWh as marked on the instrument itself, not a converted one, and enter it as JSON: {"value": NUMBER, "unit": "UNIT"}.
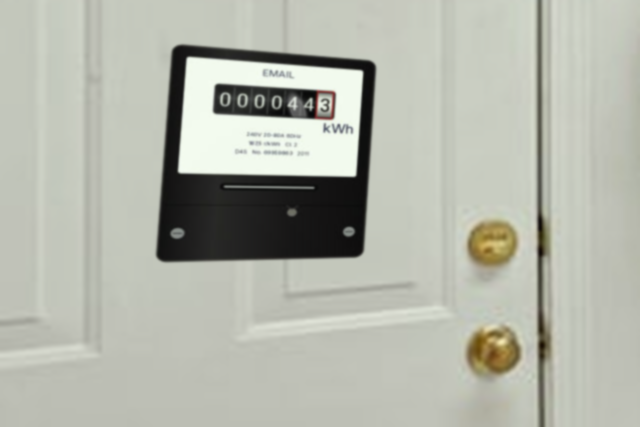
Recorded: {"value": 44.3, "unit": "kWh"}
